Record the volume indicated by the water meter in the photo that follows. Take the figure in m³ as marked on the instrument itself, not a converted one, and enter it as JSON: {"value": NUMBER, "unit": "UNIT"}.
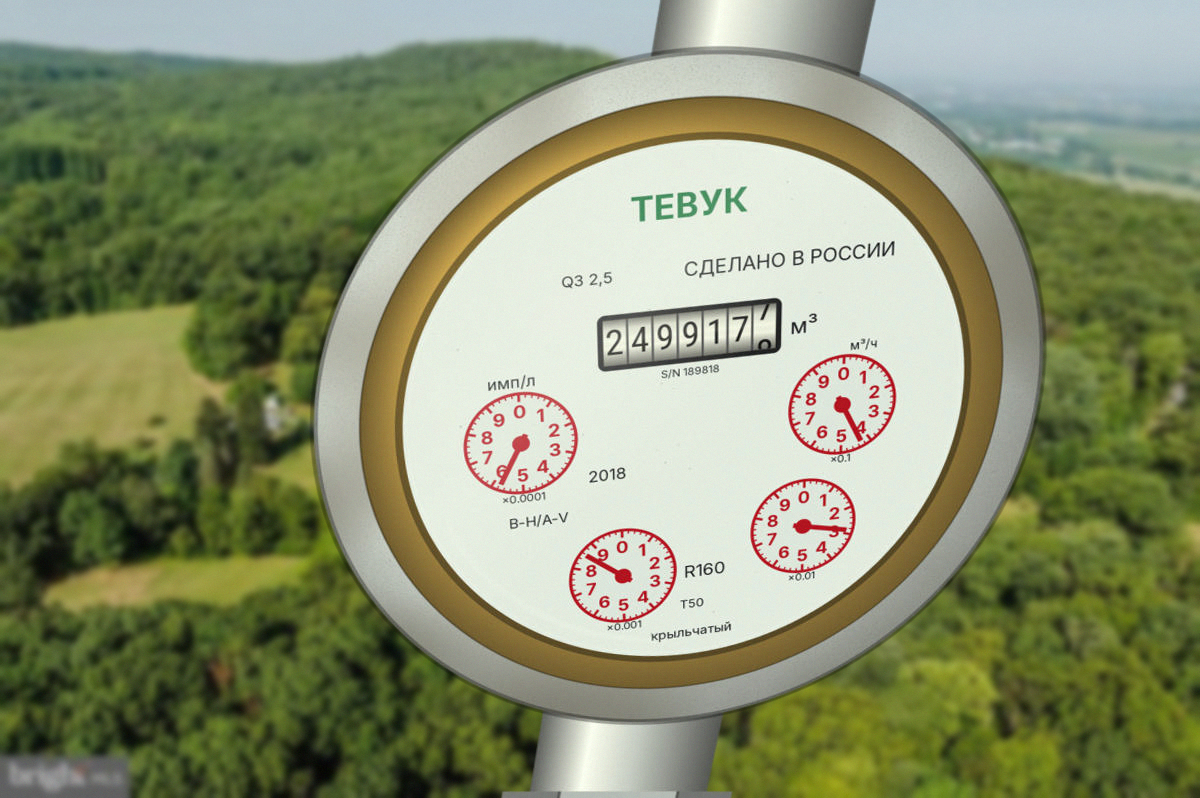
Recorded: {"value": 2499177.4285, "unit": "m³"}
